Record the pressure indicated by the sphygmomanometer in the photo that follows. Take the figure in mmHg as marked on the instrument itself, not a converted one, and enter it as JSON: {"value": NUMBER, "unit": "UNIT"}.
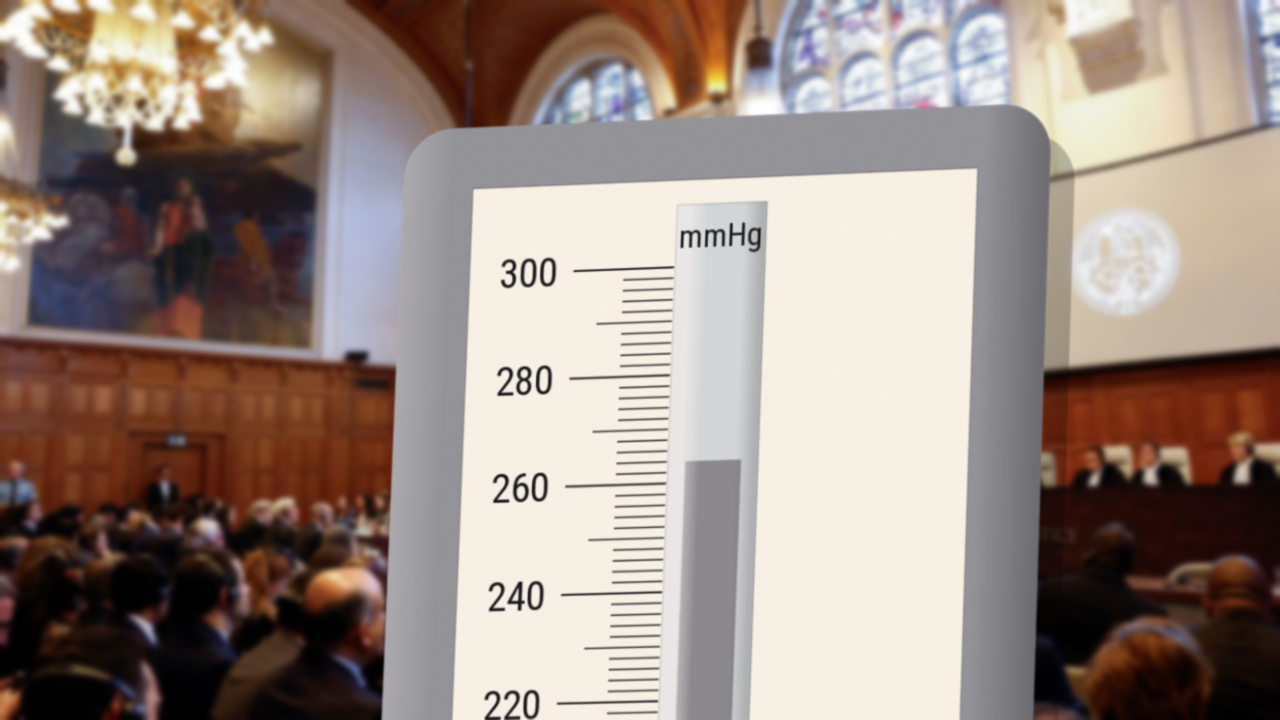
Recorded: {"value": 264, "unit": "mmHg"}
